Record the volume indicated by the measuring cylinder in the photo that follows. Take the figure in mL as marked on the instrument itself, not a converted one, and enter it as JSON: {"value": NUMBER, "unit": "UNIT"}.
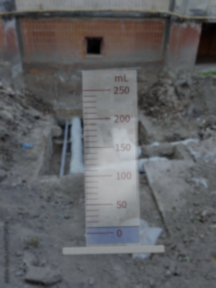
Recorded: {"value": 10, "unit": "mL"}
